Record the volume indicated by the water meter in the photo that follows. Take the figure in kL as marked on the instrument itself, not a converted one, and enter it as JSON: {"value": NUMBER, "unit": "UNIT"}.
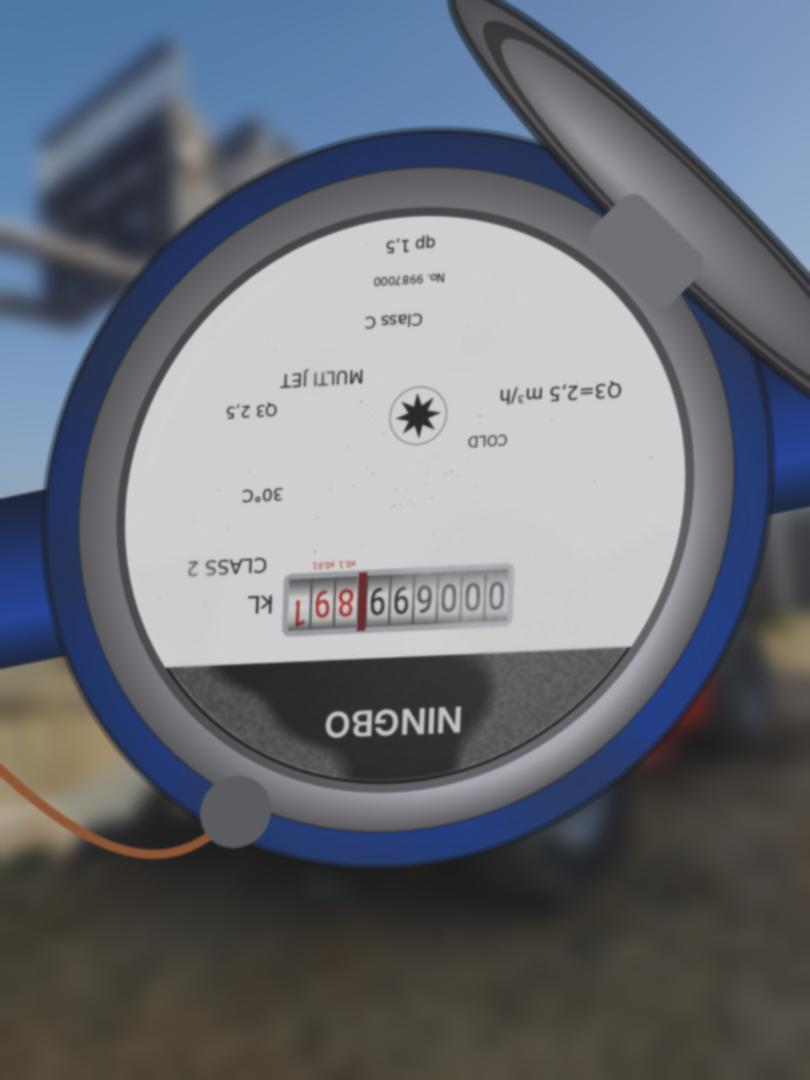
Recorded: {"value": 699.891, "unit": "kL"}
